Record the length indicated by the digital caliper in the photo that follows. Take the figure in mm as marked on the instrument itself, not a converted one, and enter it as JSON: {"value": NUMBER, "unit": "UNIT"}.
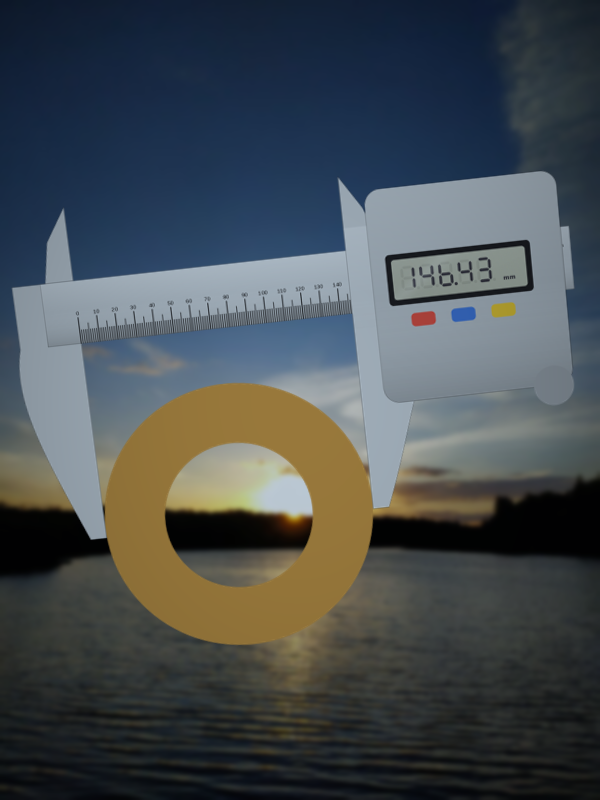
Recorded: {"value": 146.43, "unit": "mm"}
